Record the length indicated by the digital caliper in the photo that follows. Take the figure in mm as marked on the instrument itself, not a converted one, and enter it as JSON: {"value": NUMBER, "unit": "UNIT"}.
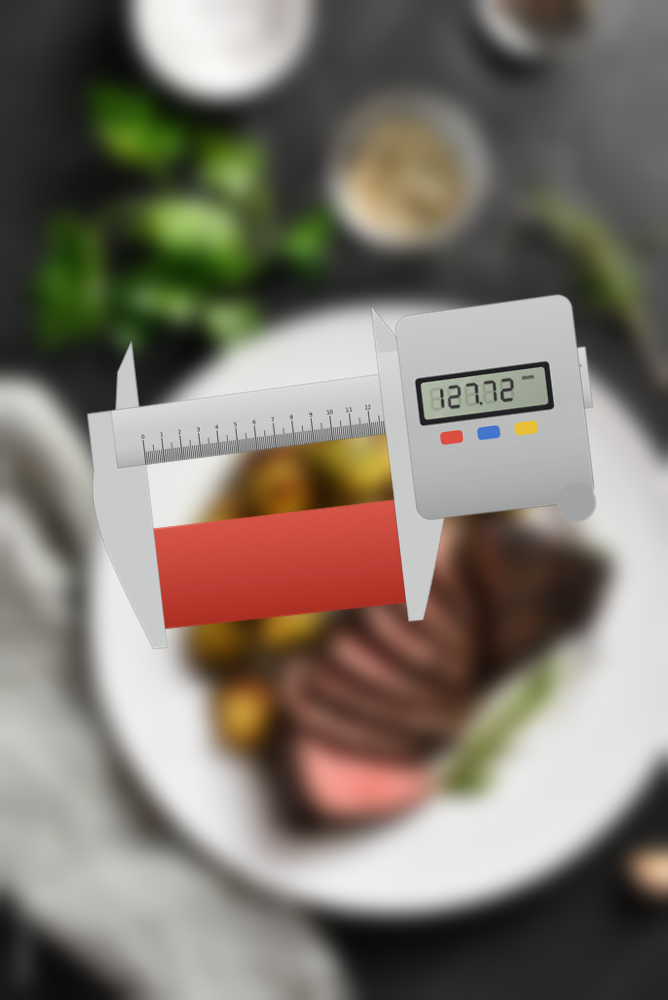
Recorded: {"value": 127.72, "unit": "mm"}
